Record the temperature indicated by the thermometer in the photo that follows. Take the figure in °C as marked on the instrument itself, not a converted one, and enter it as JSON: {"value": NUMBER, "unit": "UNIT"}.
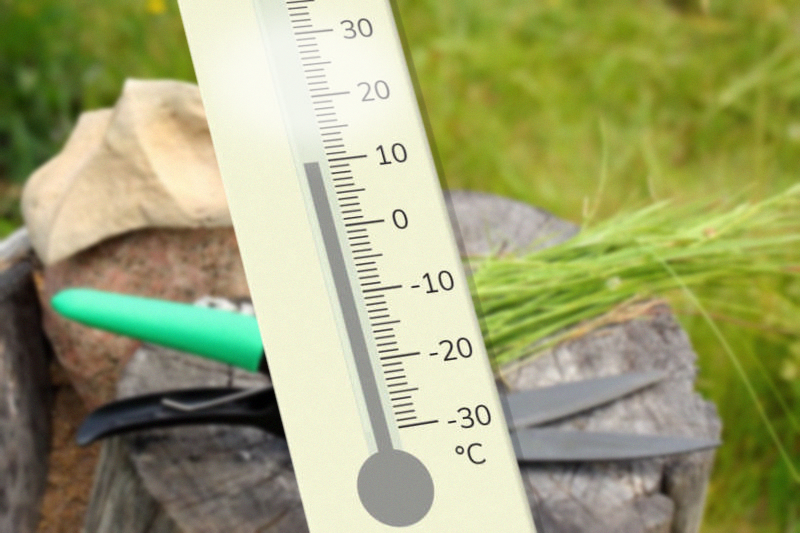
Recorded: {"value": 10, "unit": "°C"}
